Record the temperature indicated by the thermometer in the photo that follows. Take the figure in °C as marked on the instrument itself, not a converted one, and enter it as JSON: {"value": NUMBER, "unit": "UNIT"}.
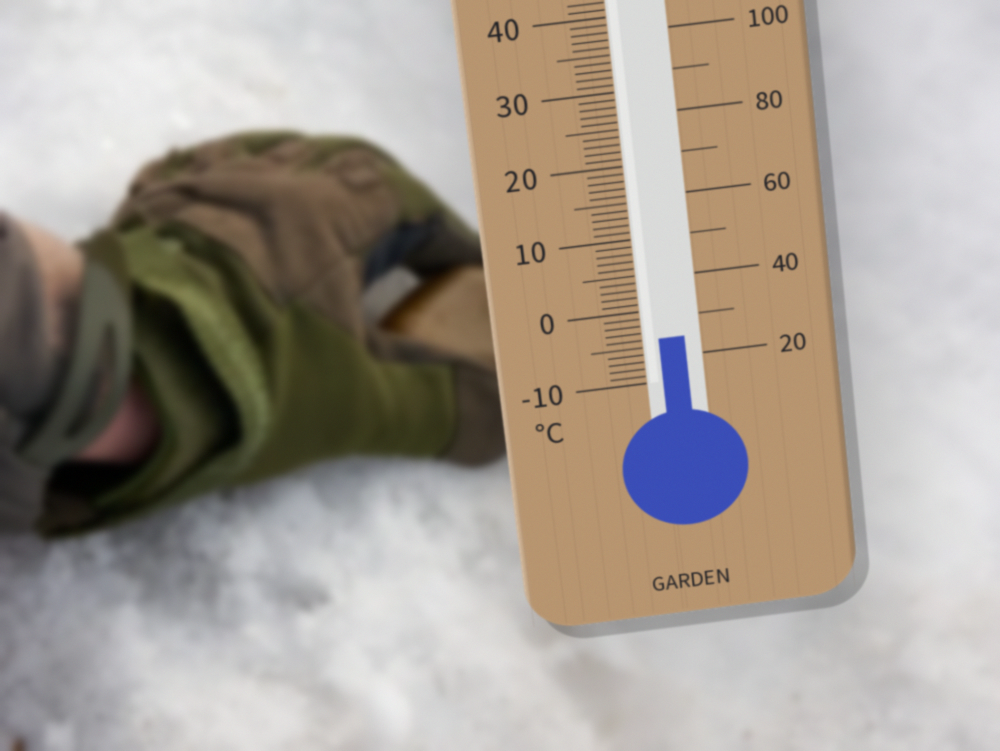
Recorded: {"value": -4, "unit": "°C"}
